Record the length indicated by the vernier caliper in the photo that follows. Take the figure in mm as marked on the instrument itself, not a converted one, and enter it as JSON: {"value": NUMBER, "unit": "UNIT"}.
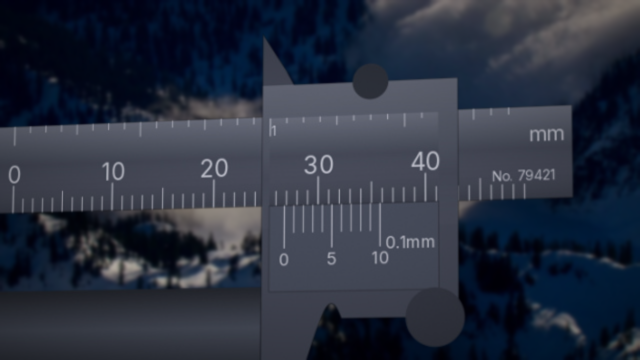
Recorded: {"value": 26.8, "unit": "mm"}
